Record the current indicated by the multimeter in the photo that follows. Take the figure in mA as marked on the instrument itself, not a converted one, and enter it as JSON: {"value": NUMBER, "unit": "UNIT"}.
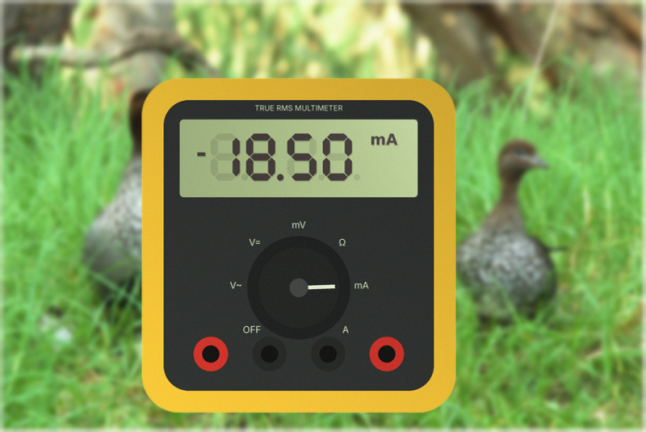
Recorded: {"value": -18.50, "unit": "mA"}
